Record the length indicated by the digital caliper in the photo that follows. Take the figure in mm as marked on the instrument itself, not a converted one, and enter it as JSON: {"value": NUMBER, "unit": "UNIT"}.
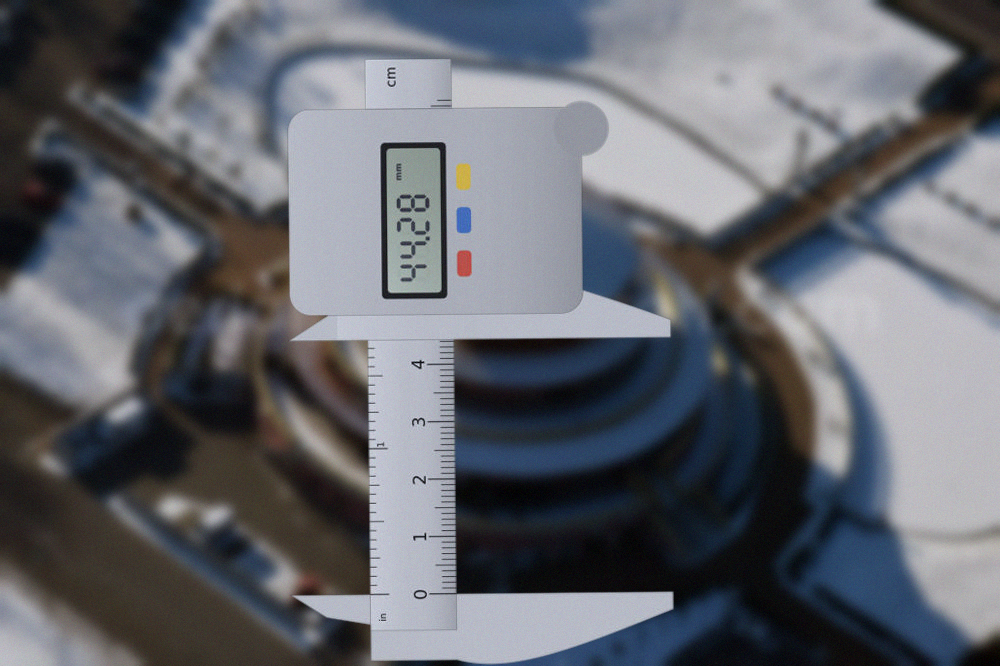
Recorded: {"value": 44.28, "unit": "mm"}
